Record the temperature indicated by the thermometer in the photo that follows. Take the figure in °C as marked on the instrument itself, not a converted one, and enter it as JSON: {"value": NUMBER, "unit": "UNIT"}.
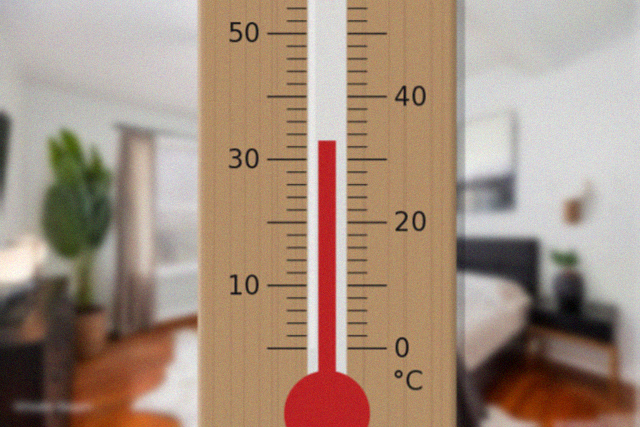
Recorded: {"value": 33, "unit": "°C"}
